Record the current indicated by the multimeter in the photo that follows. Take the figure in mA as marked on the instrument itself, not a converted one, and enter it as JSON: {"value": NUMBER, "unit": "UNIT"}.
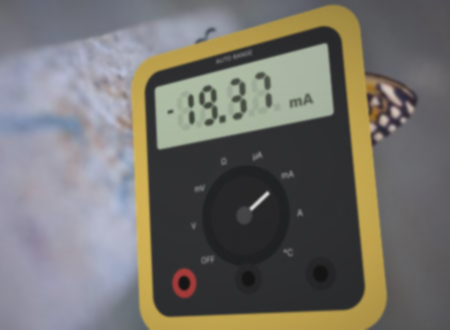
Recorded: {"value": -19.37, "unit": "mA"}
